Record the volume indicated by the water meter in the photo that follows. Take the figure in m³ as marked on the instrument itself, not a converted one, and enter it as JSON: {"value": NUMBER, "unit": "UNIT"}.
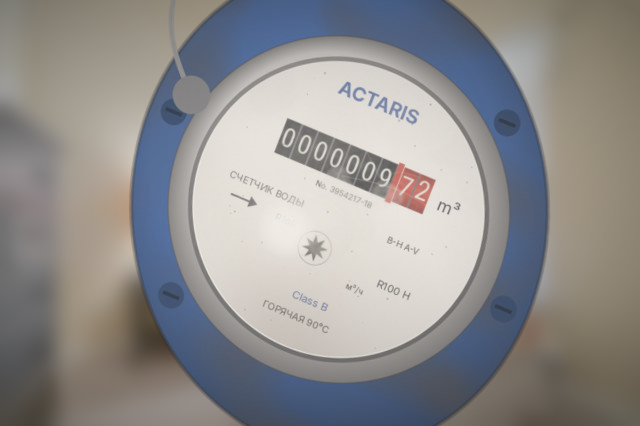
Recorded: {"value": 9.72, "unit": "m³"}
